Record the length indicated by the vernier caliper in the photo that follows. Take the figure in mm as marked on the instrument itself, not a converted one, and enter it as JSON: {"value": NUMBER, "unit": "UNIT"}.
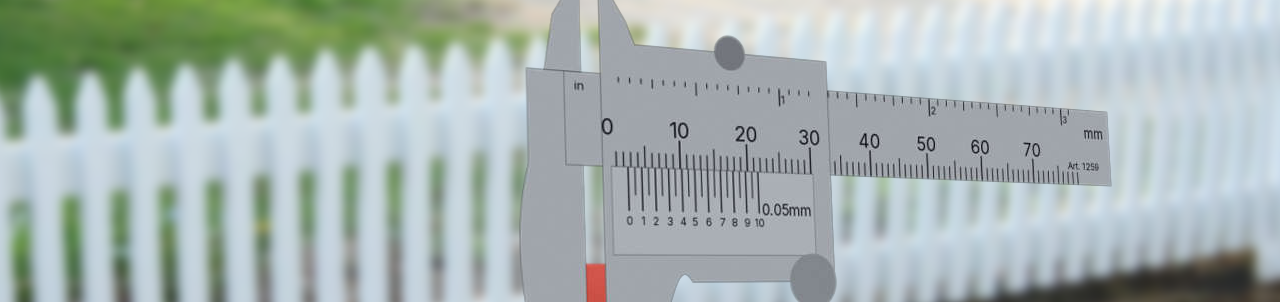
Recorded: {"value": 2.6, "unit": "mm"}
